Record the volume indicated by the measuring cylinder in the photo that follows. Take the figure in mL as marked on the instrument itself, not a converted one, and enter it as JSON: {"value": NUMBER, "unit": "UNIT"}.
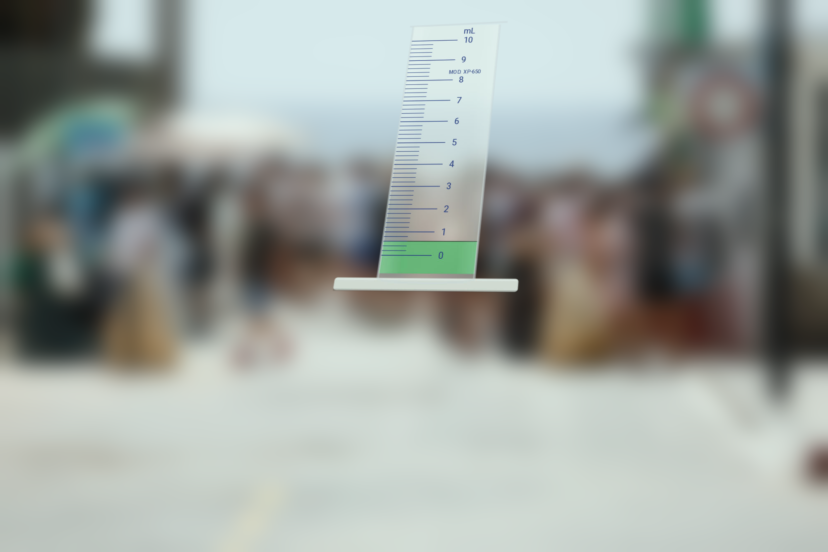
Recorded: {"value": 0.6, "unit": "mL"}
